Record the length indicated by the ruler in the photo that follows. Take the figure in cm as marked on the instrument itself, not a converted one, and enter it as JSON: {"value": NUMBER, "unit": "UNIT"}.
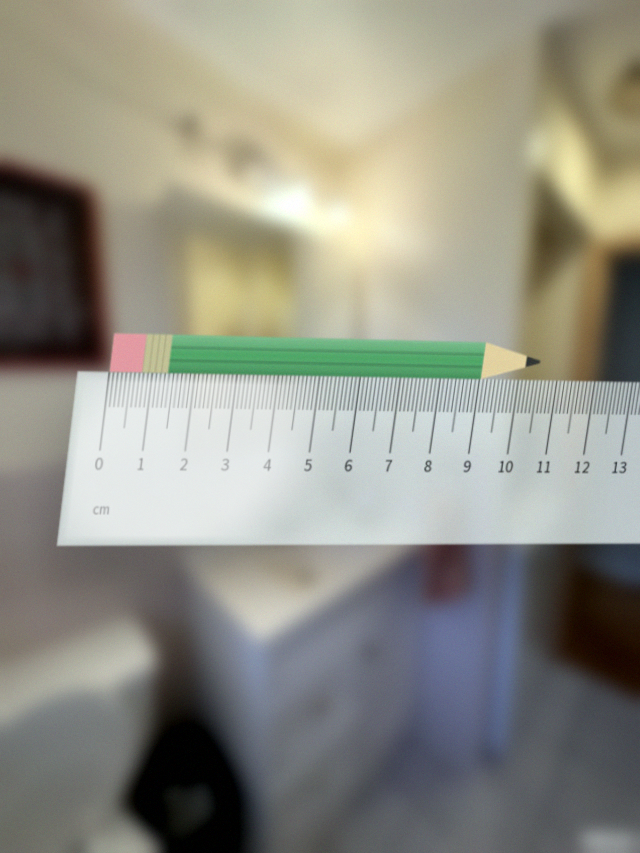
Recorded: {"value": 10.5, "unit": "cm"}
